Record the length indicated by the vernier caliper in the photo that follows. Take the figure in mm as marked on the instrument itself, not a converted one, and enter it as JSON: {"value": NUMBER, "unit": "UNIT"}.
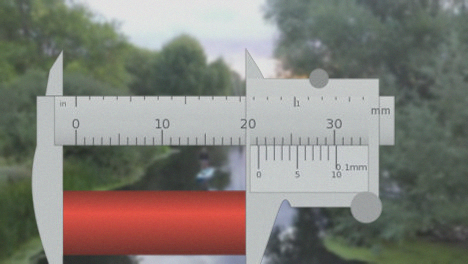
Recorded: {"value": 21.2, "unit": "mm"}
